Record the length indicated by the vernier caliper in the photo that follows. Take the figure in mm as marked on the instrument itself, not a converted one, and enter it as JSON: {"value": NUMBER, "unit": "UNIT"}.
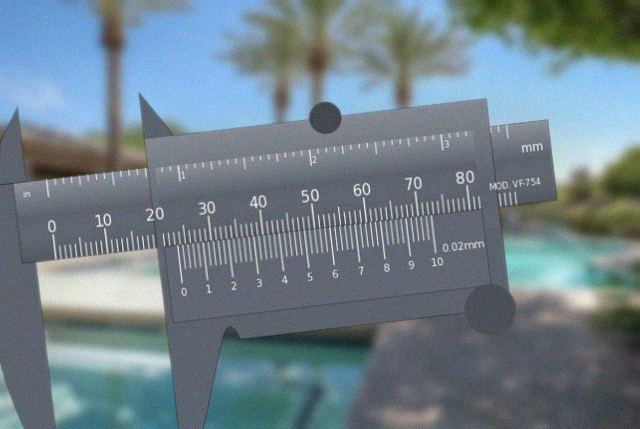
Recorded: {"value": 23.5, "unit": "mm"}
